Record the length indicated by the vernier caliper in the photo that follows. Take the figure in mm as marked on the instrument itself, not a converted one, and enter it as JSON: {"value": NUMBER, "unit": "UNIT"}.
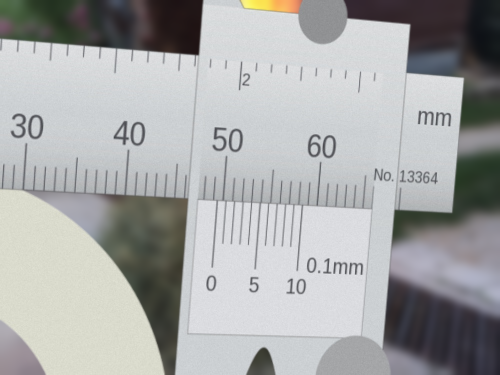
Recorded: {"value": 49.4, "unit": "mm"}
